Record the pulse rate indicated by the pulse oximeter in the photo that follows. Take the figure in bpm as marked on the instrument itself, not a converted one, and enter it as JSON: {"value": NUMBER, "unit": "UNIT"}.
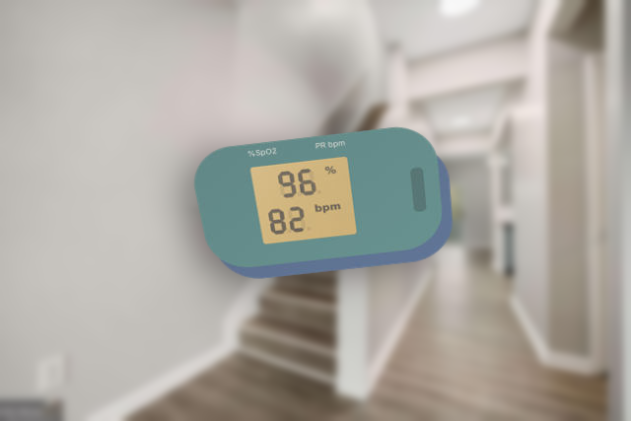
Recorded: {"value": 82, "unit": "bpm"}
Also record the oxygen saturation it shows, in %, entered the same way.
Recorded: {"value": 96, "unit": "%"}
